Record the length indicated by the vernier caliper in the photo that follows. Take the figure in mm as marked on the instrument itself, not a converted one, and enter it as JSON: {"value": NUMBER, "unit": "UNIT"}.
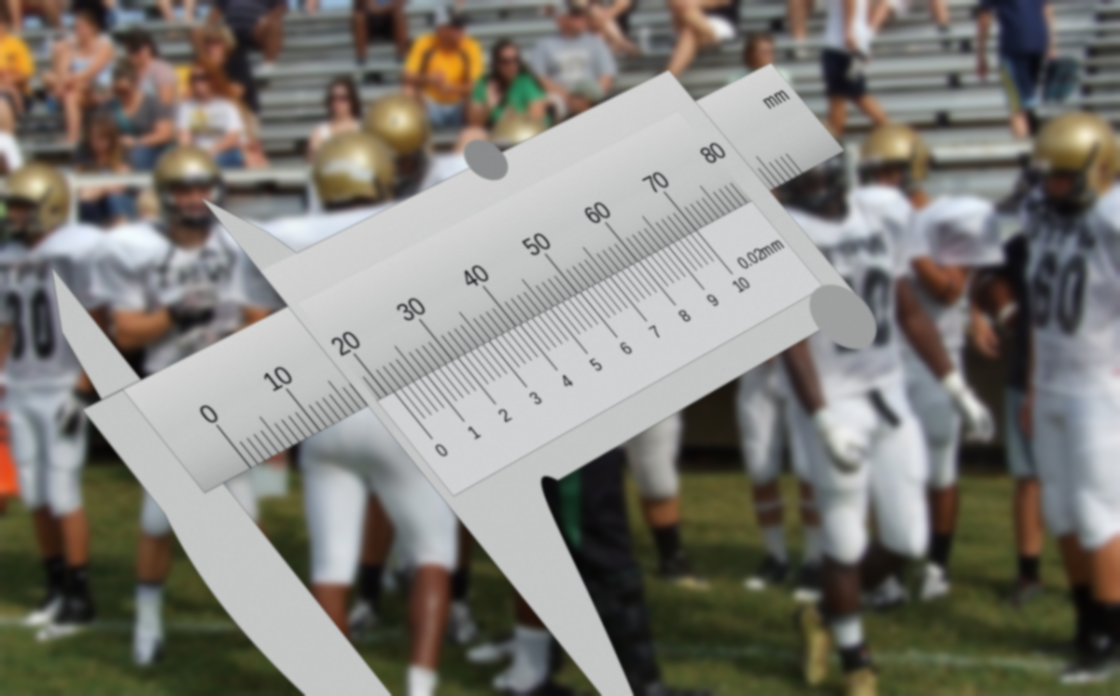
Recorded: {"value": 21.0, "unit": "mm"}
